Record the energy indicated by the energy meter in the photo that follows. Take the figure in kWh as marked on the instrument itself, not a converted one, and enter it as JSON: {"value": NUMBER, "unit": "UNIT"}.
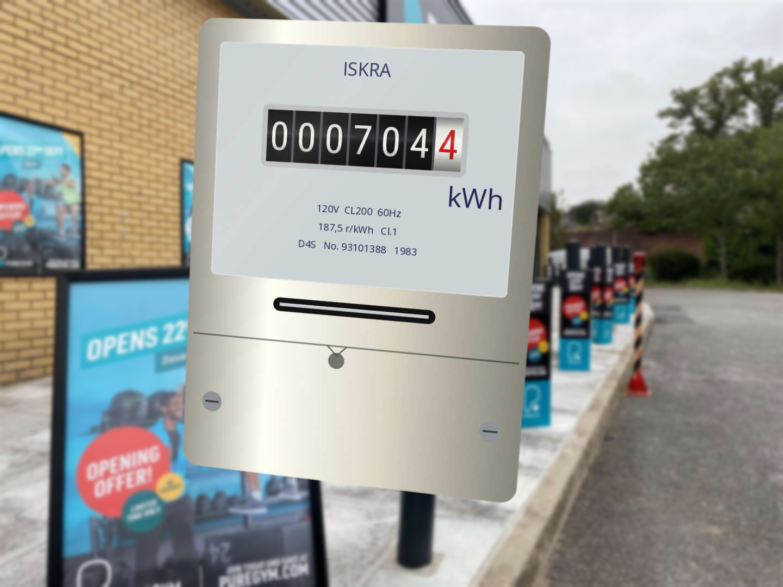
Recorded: {"value": 704.4, "unit": "kWh"}
